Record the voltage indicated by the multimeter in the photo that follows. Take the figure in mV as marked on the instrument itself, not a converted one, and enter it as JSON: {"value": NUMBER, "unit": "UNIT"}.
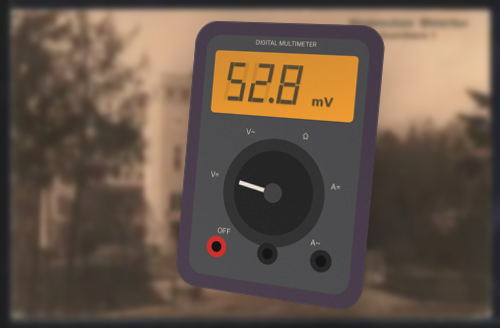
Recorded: {"value": 52.8, "unit": "mV"}
